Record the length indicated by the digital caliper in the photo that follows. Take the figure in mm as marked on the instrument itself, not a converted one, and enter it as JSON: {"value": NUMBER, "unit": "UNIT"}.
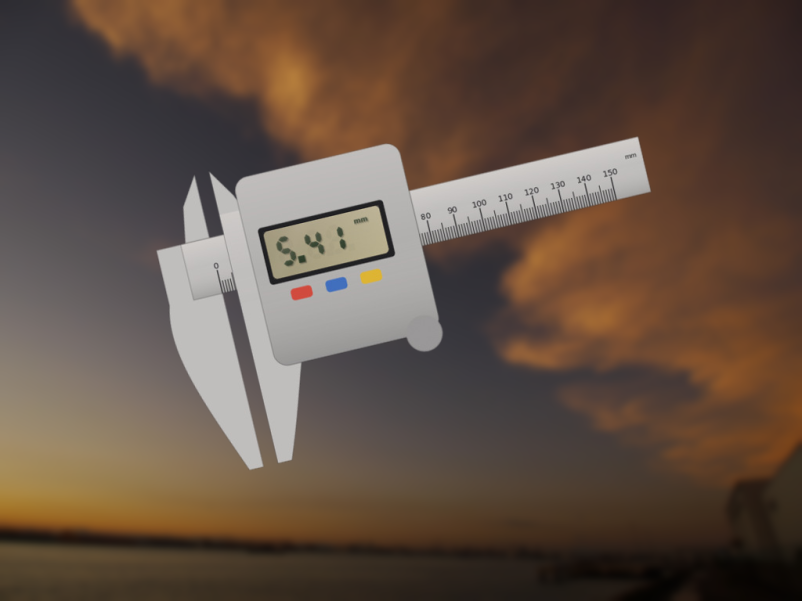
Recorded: {"value": 5.41, "unit": "mm"}
